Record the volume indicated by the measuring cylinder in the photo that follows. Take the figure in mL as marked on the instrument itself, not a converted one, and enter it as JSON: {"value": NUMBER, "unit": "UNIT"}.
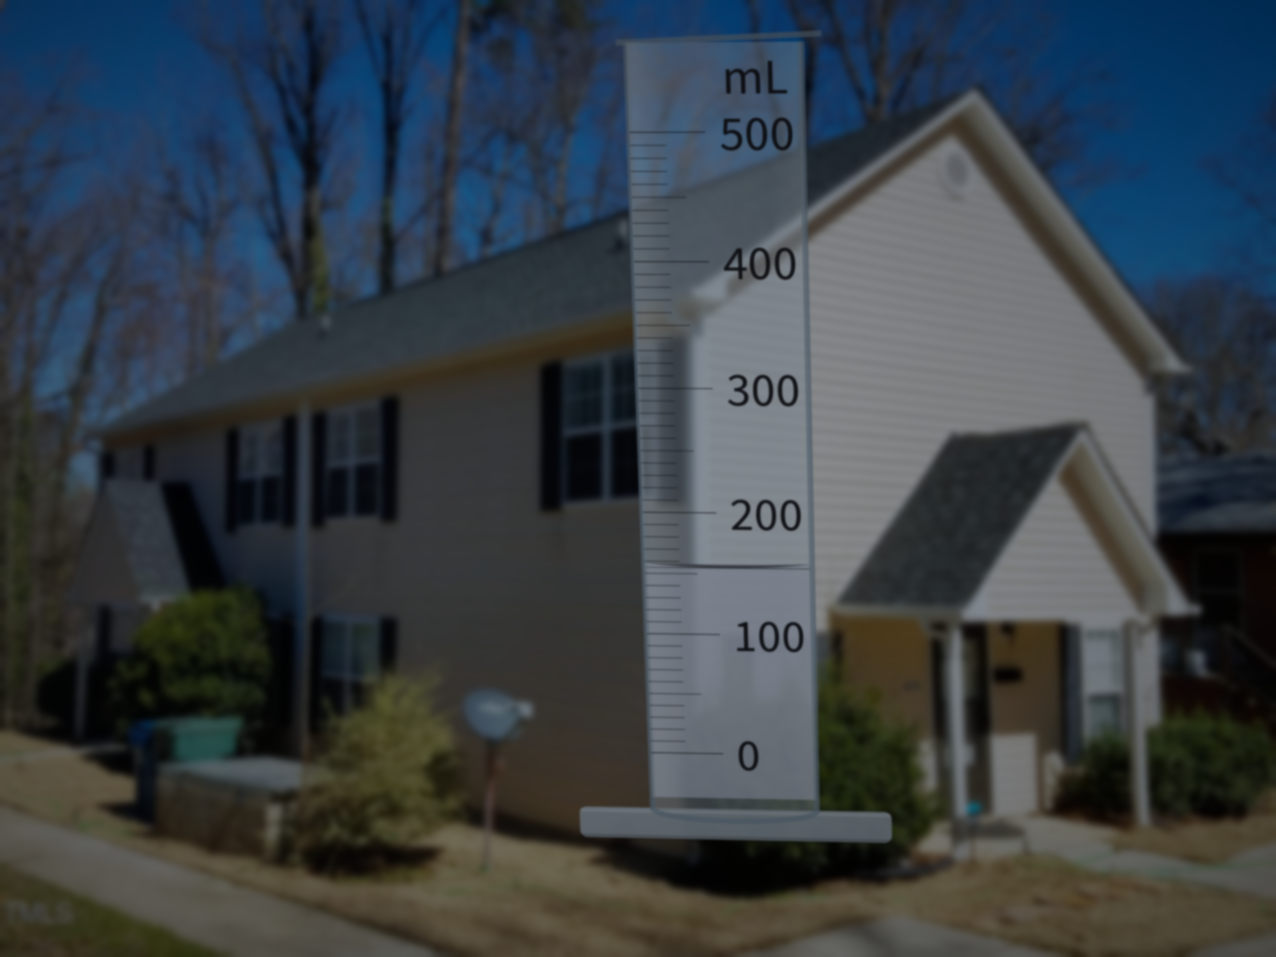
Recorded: {"value": 155, "unit": "mL"}
